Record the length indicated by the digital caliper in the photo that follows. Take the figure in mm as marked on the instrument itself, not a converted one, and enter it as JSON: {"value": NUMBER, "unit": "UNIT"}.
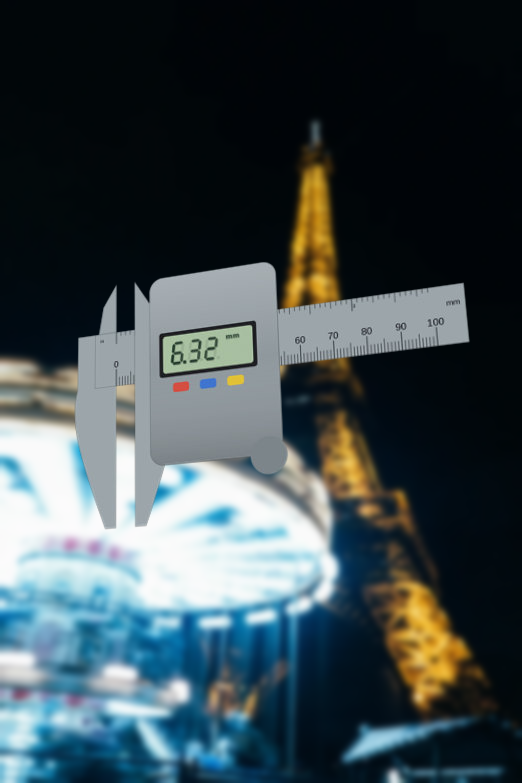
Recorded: {"value": 6.32, "unit": "mm"}
